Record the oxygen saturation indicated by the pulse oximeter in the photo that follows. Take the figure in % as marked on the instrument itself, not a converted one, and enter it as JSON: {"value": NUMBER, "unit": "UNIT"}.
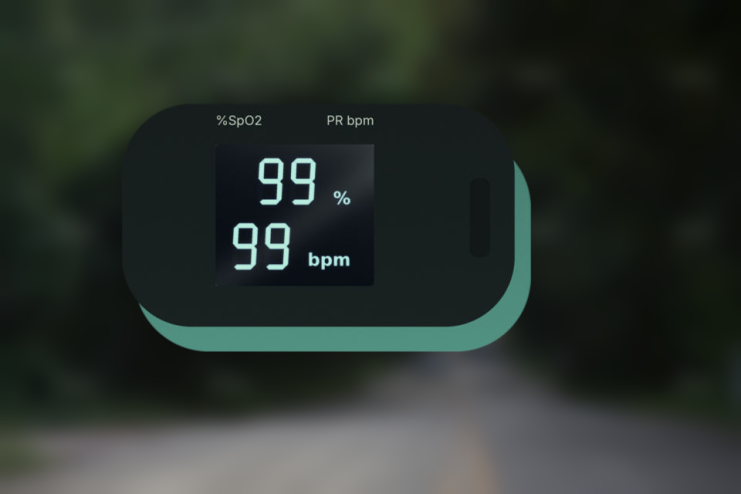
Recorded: {"value": 99, "unit": "%"}
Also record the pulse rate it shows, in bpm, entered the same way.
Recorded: {"value": 99, "unit": "bpm"}
